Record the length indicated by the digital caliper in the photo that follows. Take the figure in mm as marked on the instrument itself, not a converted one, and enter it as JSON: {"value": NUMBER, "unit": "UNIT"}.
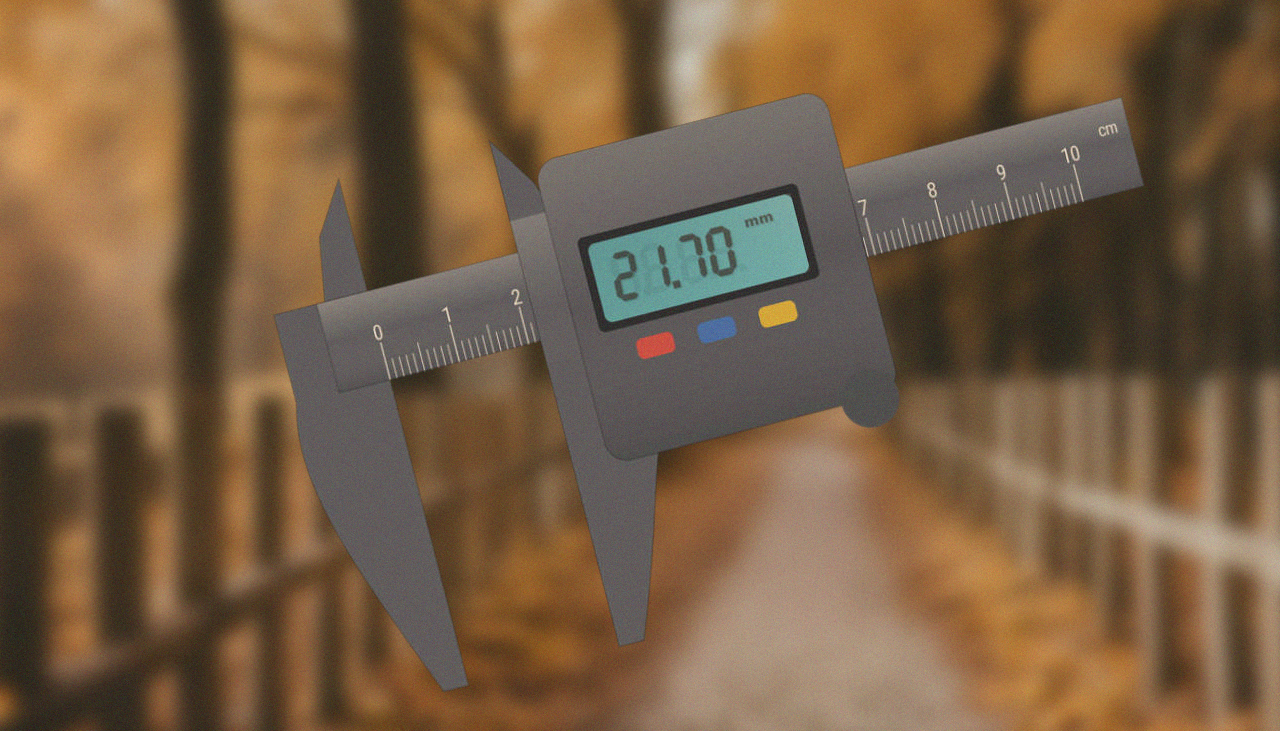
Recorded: {"value": 21.70, "unit": "mm"}
